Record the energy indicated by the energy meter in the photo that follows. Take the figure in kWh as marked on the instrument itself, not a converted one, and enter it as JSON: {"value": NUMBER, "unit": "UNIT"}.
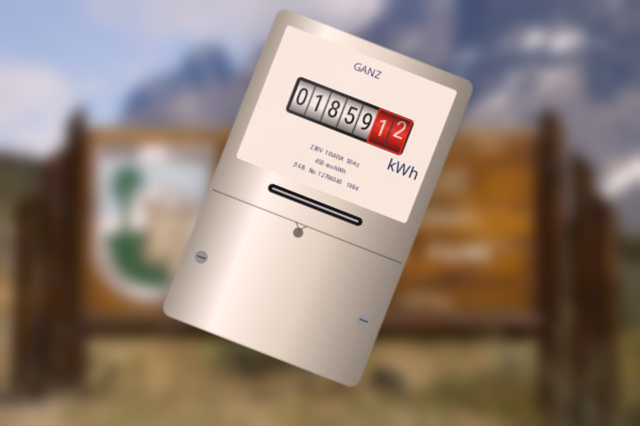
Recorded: {"value": 1859.12, "unit": "kWh"}
